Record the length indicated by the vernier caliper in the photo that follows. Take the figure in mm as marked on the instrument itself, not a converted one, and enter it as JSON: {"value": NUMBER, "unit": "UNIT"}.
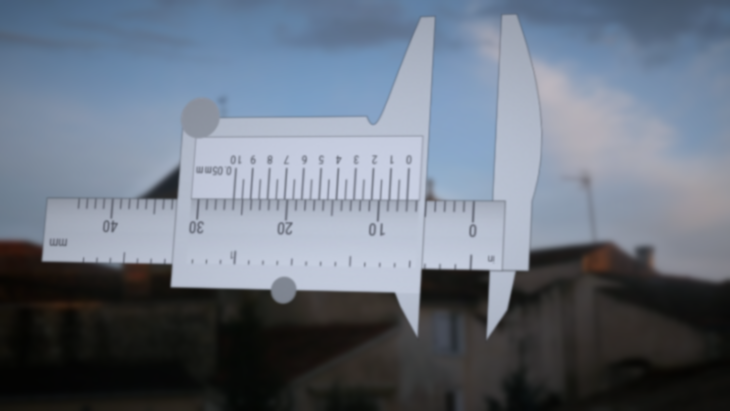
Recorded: {"value": 7.0, "unit": "mm"}
